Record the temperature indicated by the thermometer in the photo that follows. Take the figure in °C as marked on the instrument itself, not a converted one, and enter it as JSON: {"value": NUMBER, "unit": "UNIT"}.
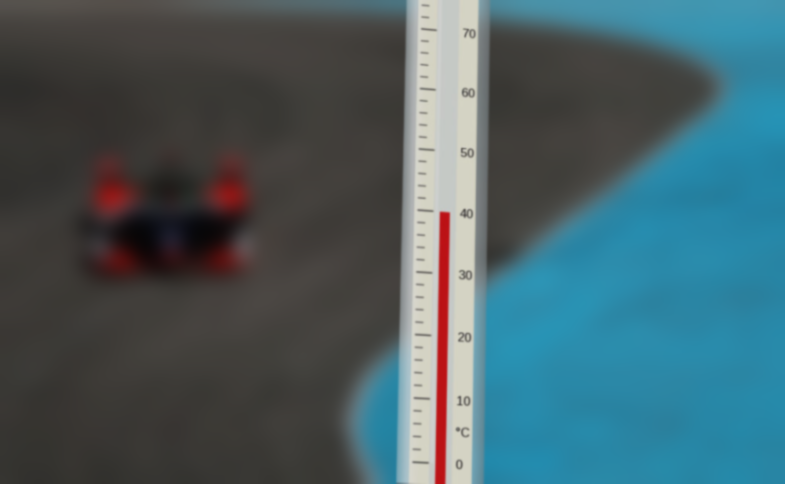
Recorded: {"value": 40, "unit": "°C"}
